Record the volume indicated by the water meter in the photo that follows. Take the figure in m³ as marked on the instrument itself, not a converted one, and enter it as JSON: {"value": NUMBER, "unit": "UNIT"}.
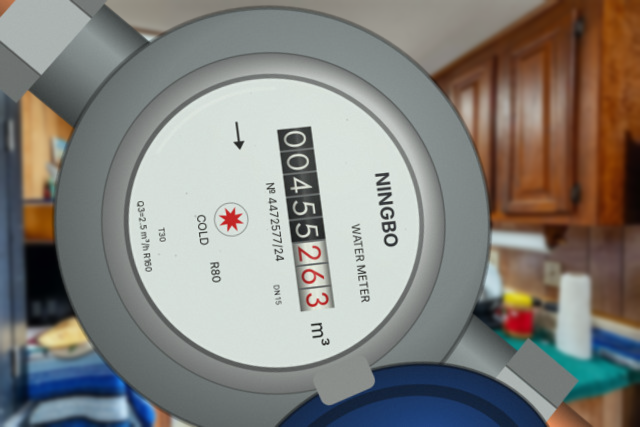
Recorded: {"value": 455.263, "unit": "m³"}
